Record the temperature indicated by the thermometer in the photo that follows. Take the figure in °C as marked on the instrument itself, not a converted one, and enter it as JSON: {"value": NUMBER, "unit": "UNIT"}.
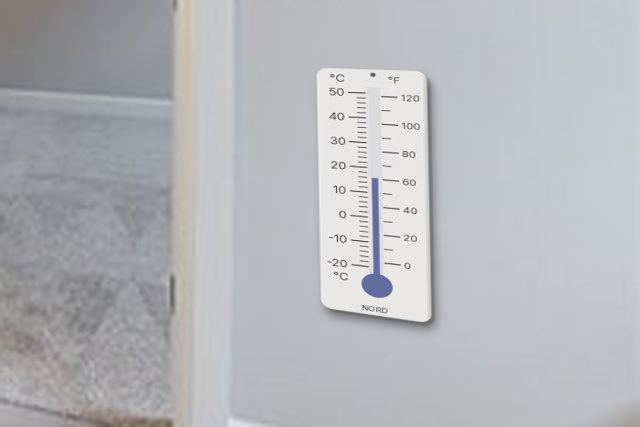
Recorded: {"value": 16, "unit": "°C"}
